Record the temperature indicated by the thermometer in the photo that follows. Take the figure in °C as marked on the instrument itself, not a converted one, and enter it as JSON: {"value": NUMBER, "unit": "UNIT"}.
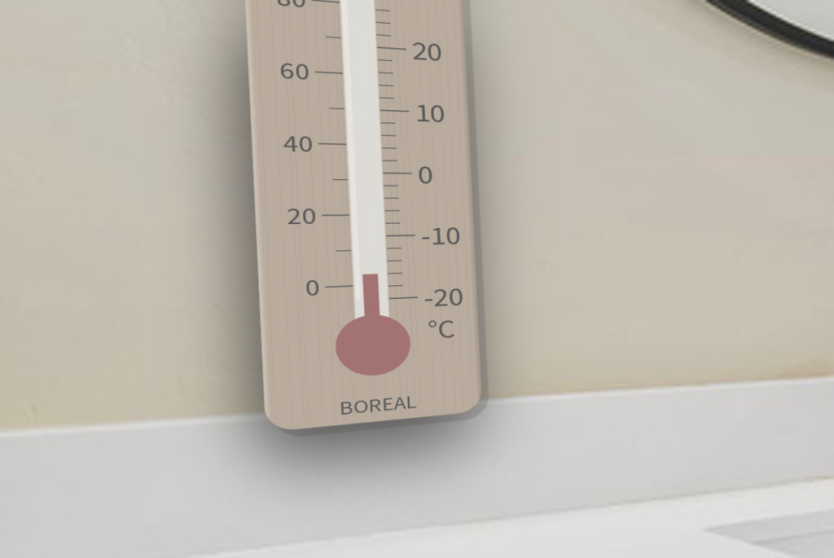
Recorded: {"value": -16, "unit": "°C"}
